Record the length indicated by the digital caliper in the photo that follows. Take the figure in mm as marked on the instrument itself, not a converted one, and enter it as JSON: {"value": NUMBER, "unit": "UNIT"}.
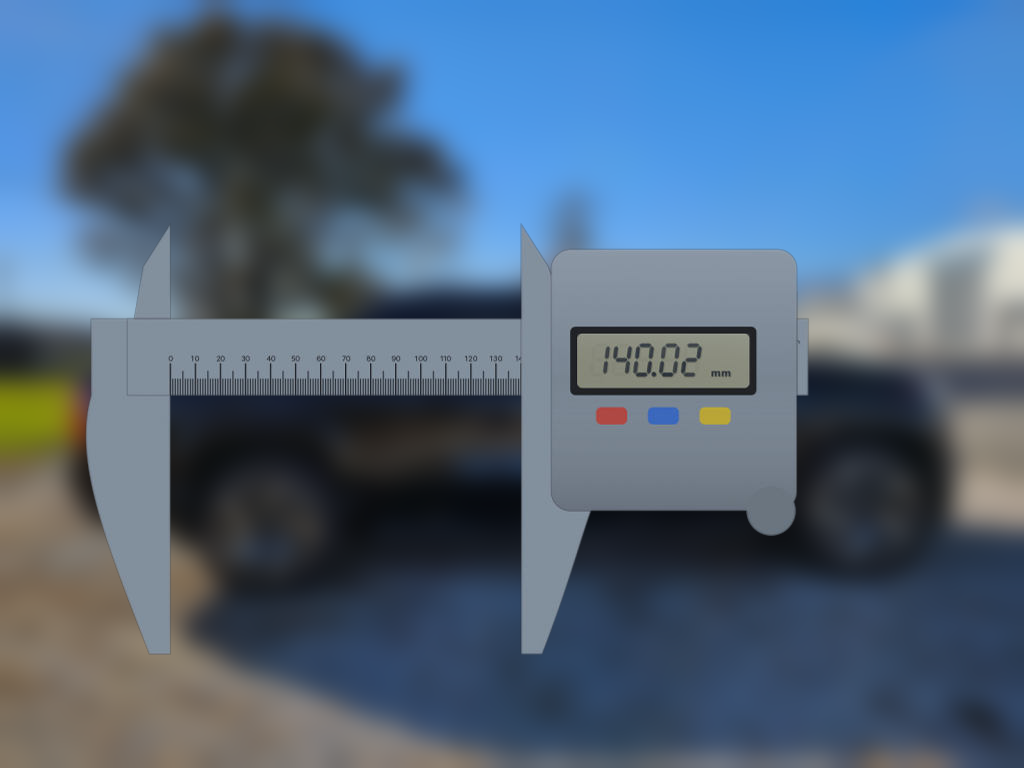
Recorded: {"value": 140.02, "unit": "mm"}
